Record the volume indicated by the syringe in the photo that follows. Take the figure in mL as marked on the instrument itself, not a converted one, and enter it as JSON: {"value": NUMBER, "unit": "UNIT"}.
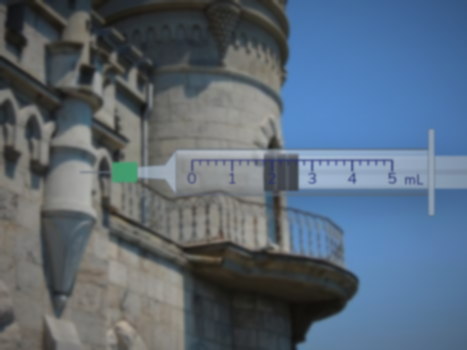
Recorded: {"value": 1.8, "unit": "mL"}
